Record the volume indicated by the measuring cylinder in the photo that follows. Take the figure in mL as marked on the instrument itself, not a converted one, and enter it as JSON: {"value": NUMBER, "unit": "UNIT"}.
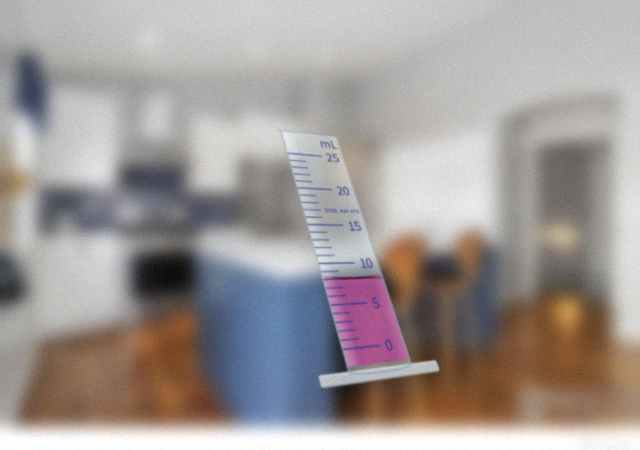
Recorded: {"value": 8, "unit": "mL"}
